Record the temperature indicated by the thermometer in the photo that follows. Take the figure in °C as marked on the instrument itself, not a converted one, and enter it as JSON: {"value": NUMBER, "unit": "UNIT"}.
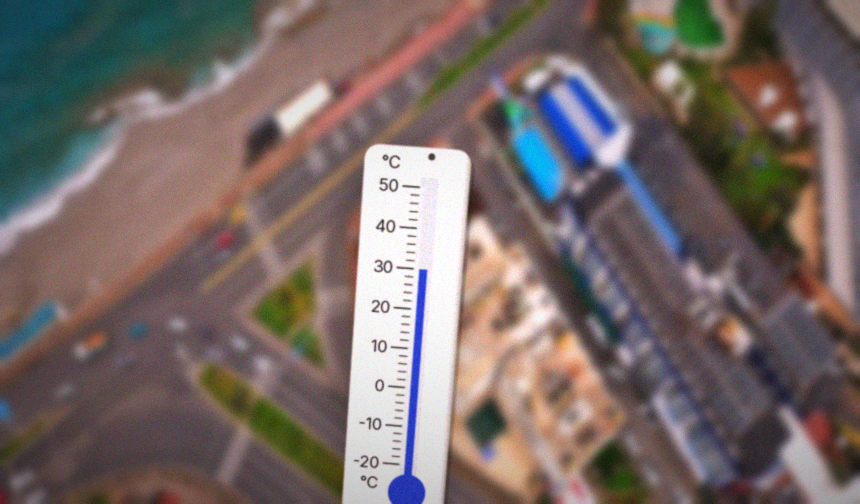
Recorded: {"value": 30, "unit": "°C"}
